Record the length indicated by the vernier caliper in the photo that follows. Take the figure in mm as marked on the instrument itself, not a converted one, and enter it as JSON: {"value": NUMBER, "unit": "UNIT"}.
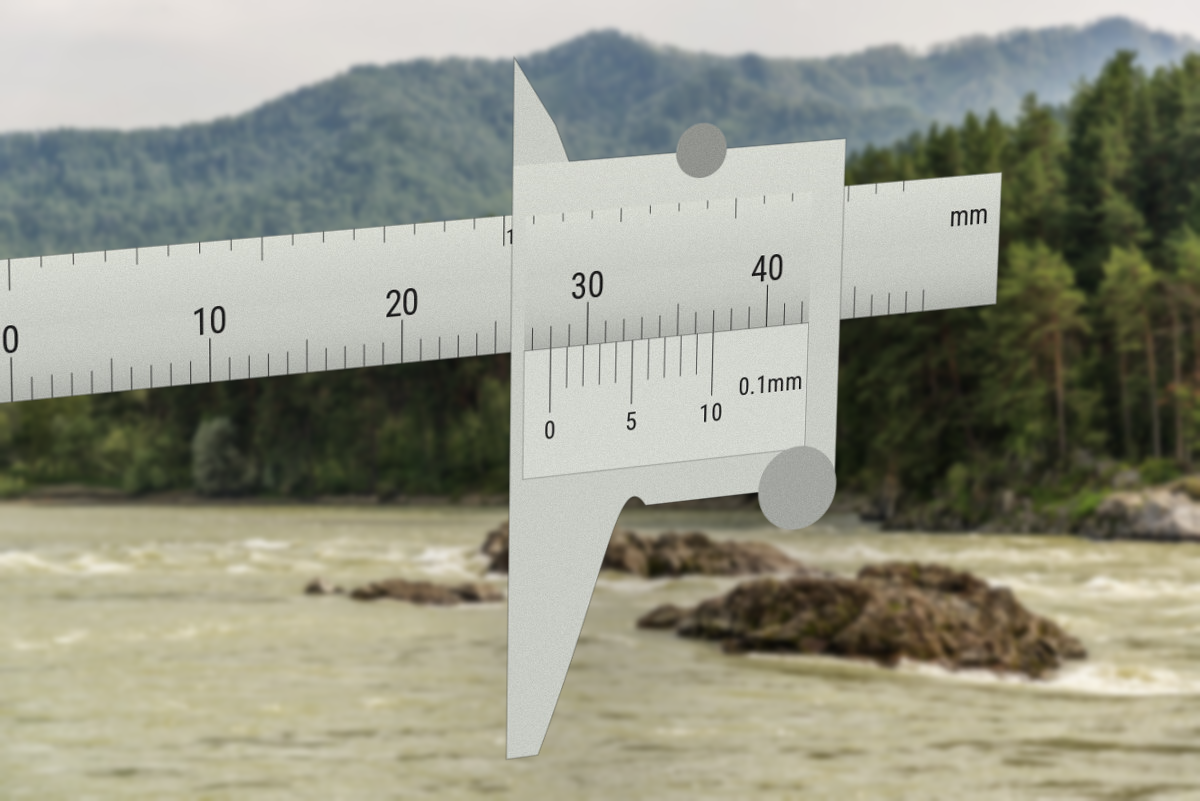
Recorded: {"value": 28.0, "unit": "mm"}
